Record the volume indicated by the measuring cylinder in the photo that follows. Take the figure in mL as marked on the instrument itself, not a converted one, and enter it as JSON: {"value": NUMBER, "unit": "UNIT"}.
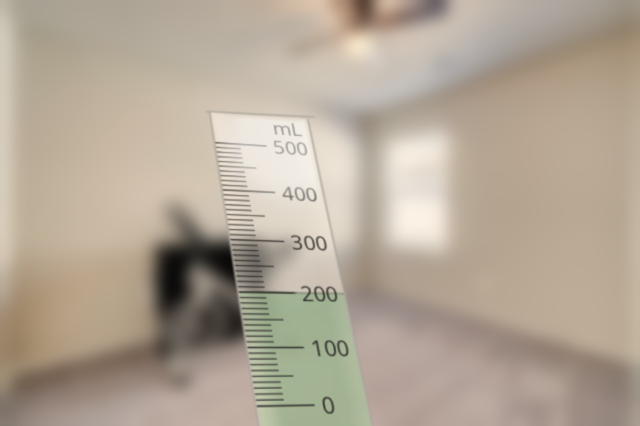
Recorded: {"value": 200, "unit": "mL"}
